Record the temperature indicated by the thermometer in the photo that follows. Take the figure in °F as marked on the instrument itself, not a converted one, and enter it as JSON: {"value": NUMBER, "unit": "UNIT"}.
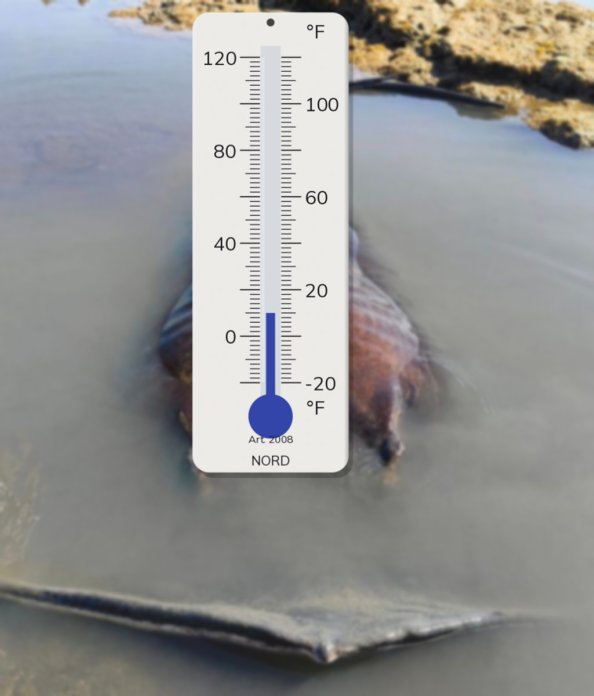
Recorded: {"value": 10, "unit": "°F"}
